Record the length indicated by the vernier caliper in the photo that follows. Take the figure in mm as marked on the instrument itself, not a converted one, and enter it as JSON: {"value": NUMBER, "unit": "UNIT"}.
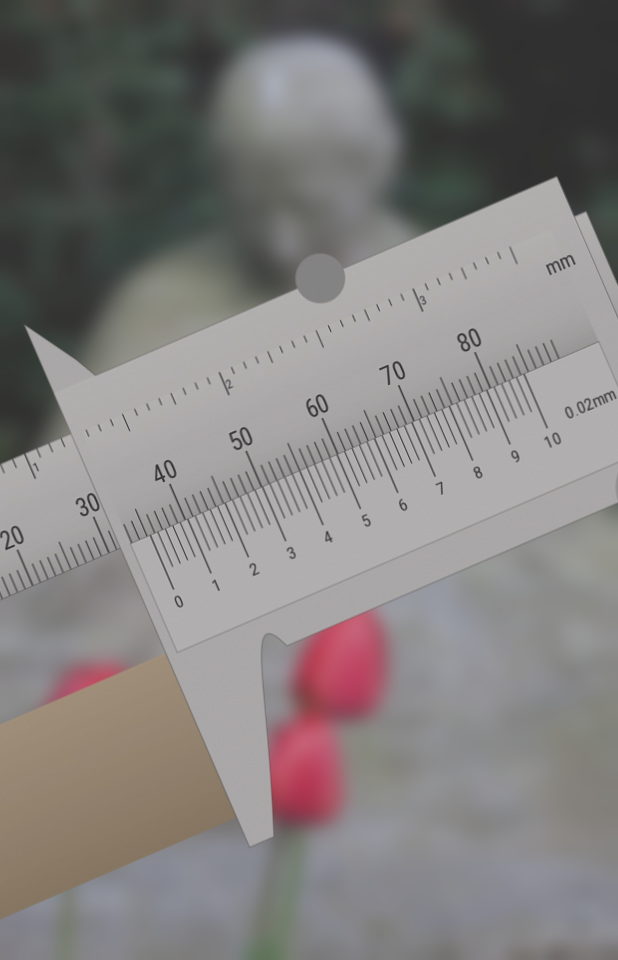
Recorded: {"value": 35.4, "unit": "mm"}
